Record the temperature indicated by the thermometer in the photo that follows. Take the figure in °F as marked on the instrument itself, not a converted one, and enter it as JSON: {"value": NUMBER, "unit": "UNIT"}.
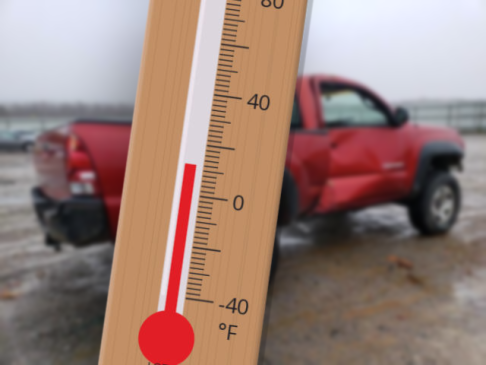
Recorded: {"value": 12, "unit": "°F"}
